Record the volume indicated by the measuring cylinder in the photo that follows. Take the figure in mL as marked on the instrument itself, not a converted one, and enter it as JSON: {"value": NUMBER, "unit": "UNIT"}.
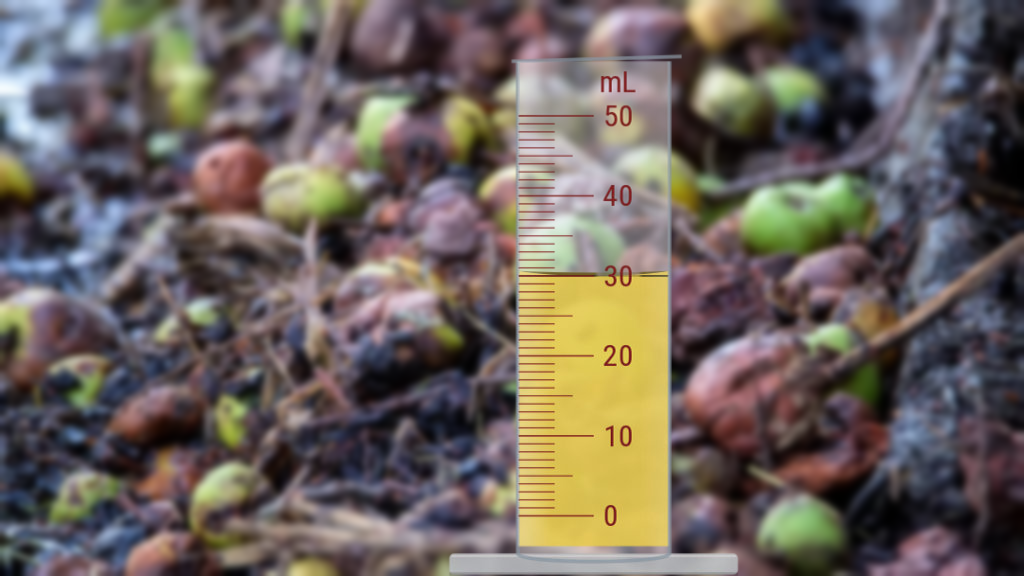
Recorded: {"value": 30, "unit": "mL"}
